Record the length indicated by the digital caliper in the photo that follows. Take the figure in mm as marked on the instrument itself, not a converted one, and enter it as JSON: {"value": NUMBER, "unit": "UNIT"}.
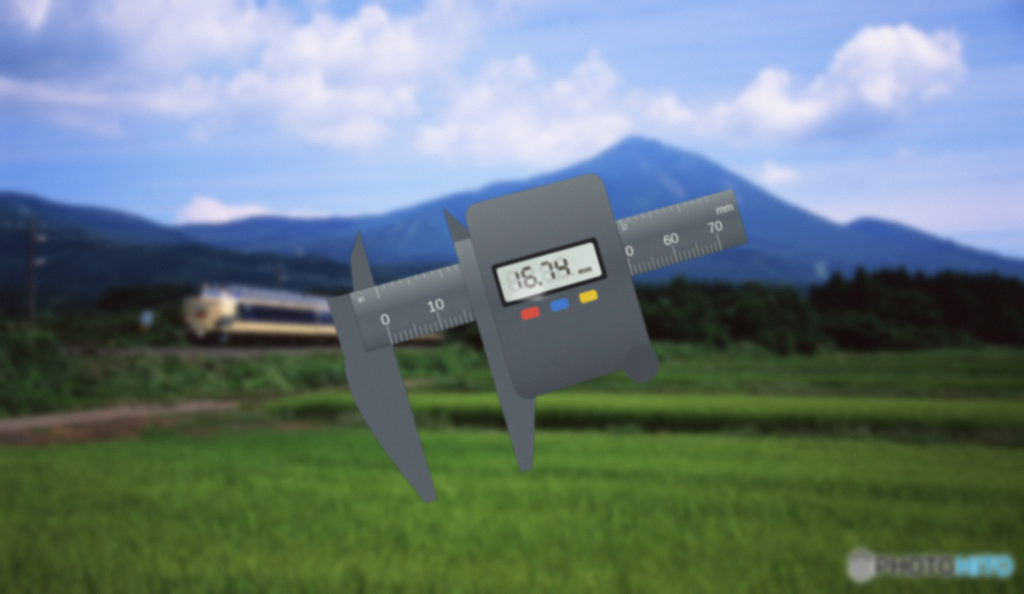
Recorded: {"value": 16.74, "unit": "mm"}
